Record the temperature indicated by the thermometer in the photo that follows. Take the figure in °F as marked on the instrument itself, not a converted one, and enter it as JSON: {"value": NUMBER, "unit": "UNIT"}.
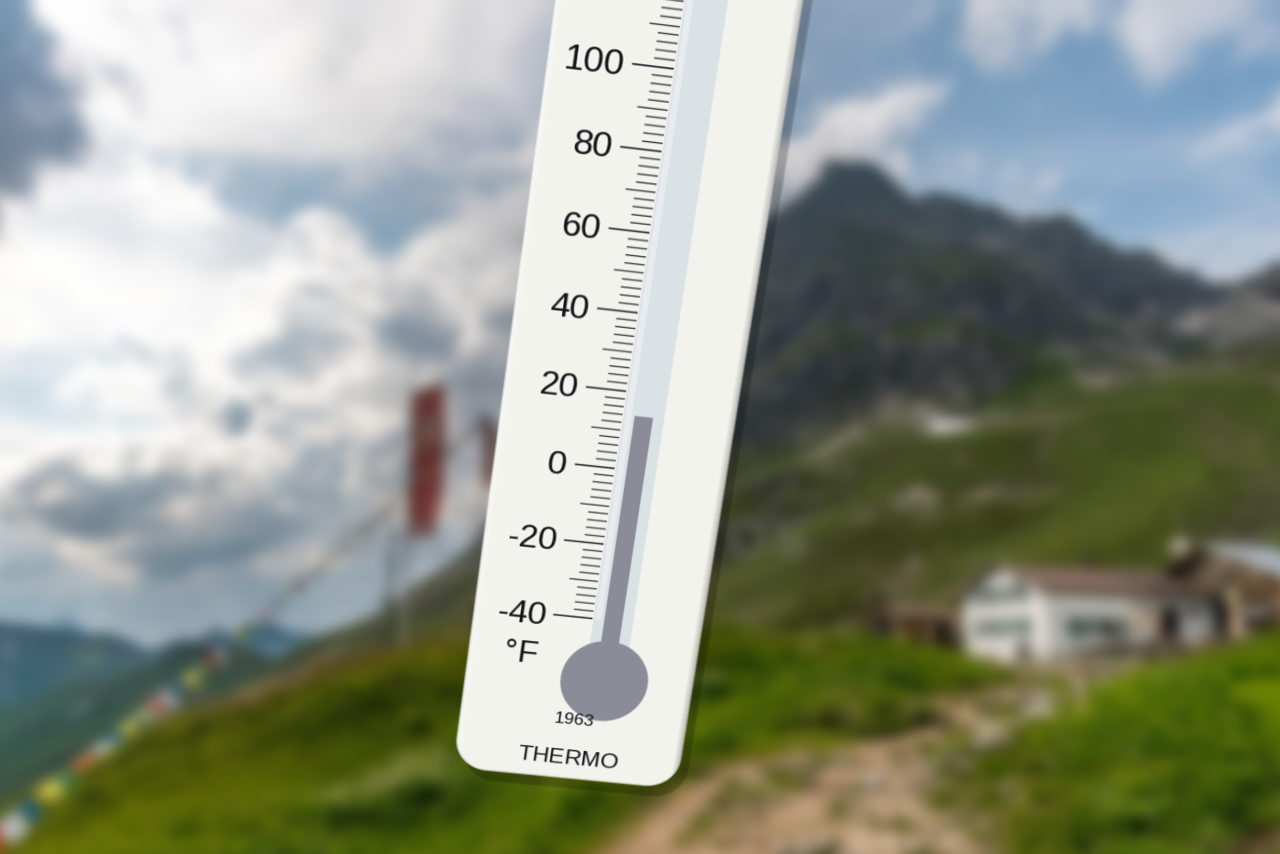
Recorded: {"value": 14, "unit": "°F"}
